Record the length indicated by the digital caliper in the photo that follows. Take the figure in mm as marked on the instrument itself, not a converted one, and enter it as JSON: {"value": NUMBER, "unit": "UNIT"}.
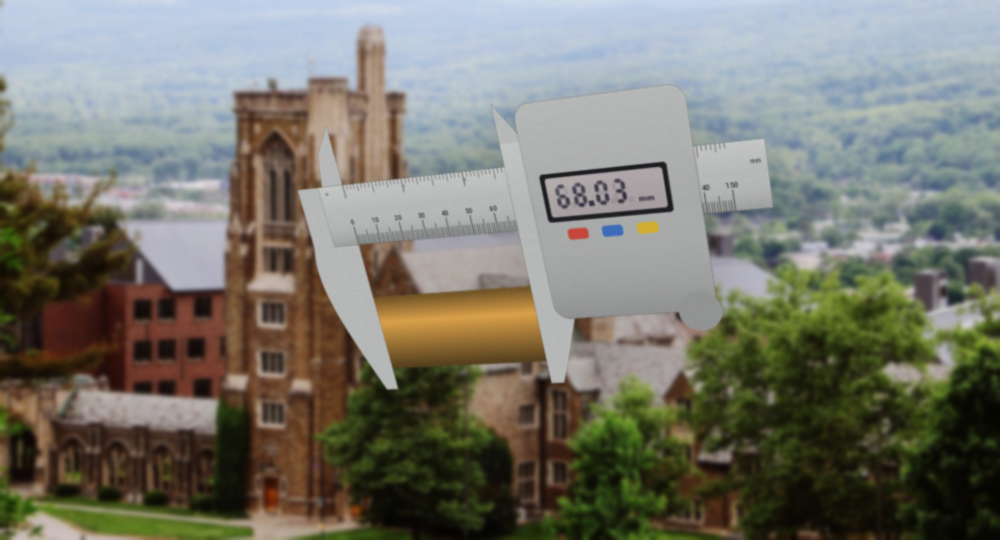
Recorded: {"value": 68.03, "unit": "mm"}
